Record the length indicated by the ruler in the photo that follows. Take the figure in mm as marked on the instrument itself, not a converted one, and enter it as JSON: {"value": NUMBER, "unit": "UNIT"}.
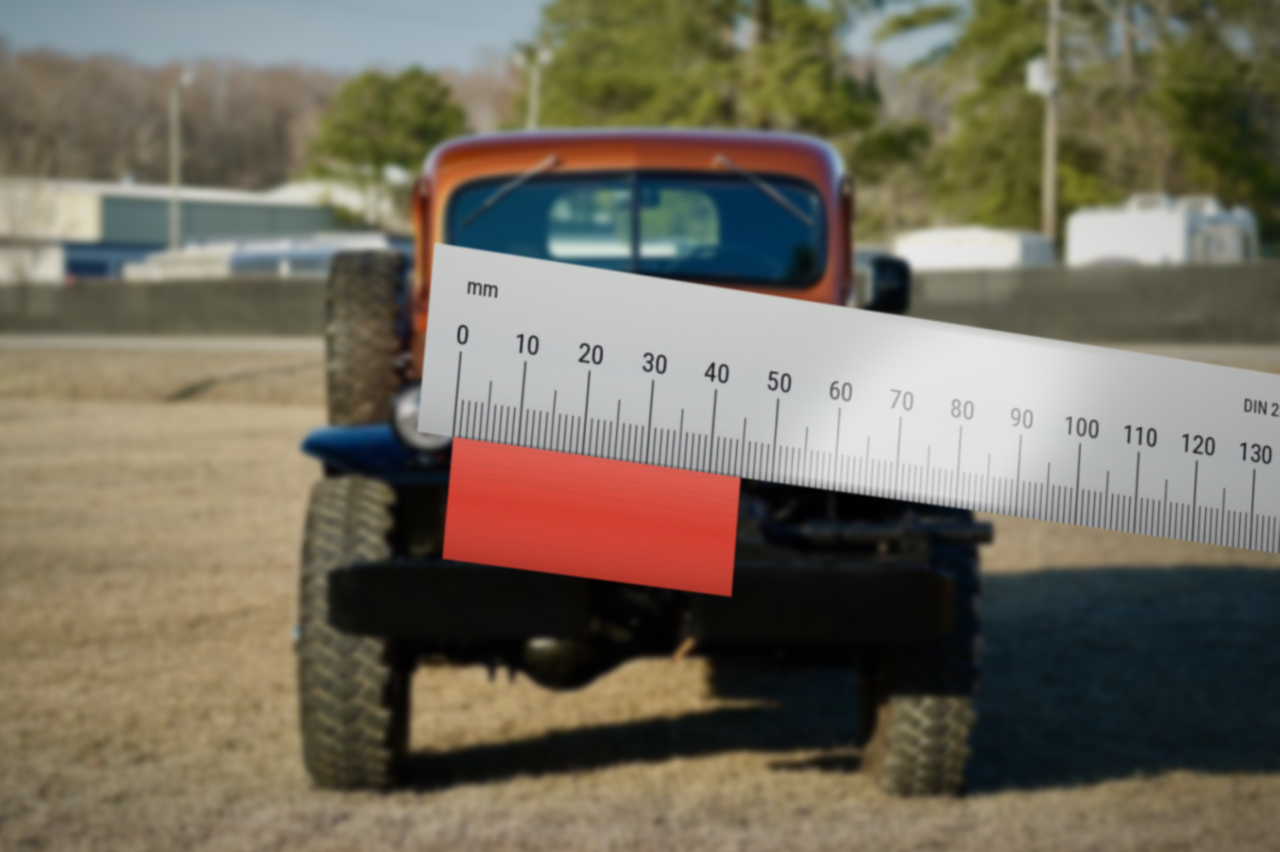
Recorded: {"value": 45, "unit": "mm"}
